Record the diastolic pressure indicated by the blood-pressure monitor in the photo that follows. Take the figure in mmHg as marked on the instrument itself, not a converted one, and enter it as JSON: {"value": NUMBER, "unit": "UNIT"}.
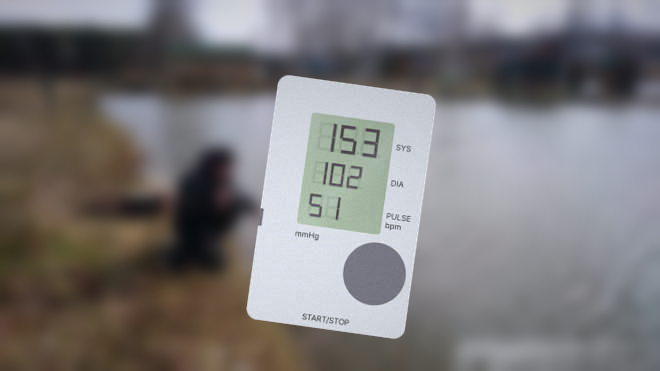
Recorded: {"value": 102, "unit": "mmHg"}
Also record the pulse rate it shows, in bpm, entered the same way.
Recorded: {"value": 51, "unit": "bpm"}
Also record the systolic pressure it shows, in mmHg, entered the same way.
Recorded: {"value": 153, "unit": "mmHg"}
